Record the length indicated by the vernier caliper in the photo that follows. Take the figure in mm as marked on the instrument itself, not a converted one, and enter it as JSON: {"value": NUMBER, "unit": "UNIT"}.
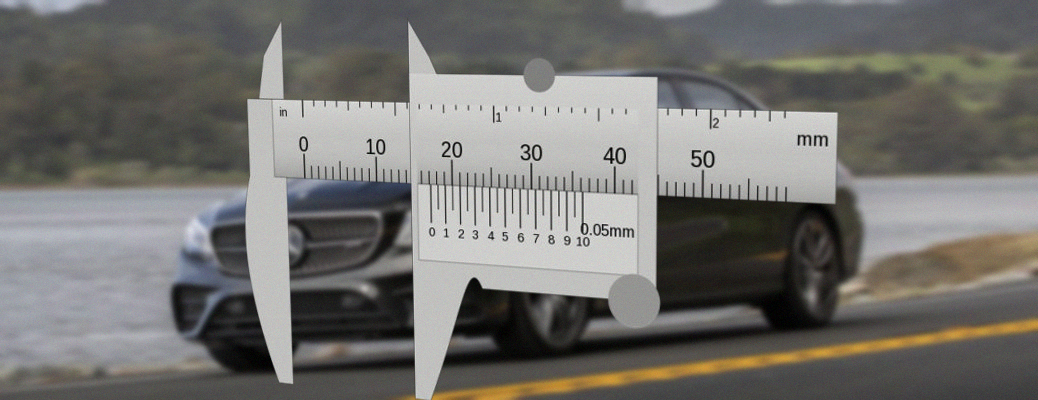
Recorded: {"value": 17.2, "unit": "mm"}
